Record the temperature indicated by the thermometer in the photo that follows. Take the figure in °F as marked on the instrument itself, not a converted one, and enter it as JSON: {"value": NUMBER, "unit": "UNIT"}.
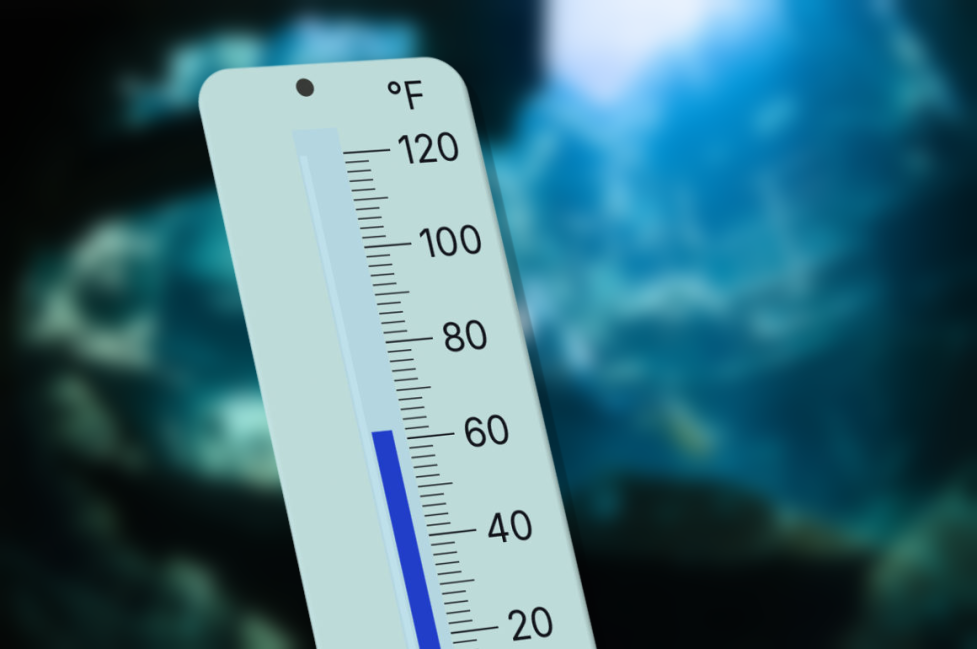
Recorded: {"value": 62, "unit": "°F"}
